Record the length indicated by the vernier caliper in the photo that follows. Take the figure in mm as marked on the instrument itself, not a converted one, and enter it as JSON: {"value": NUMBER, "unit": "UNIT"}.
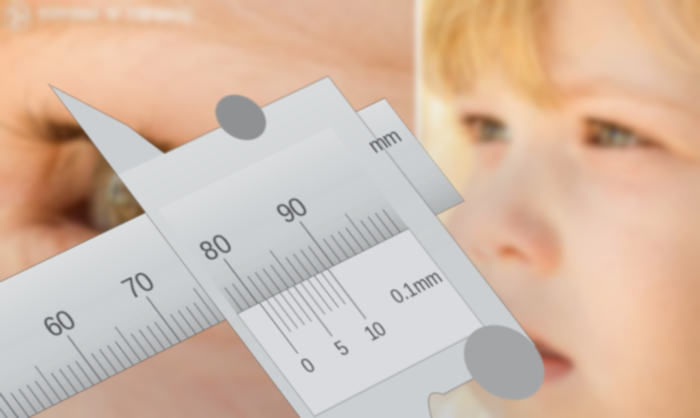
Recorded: {"value": 80.2, "unit": "mm"}
